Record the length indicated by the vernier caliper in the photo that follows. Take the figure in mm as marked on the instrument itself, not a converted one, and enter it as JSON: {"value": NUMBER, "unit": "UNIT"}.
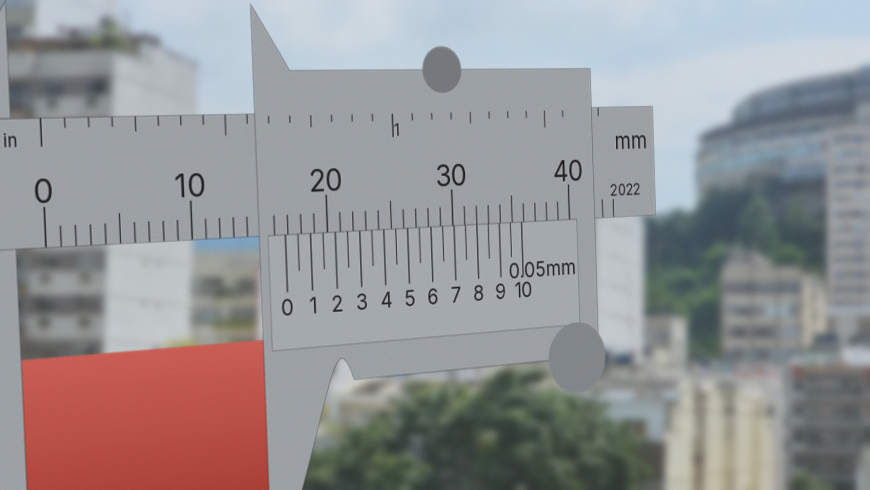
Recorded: {"value": 16.8, "unit": "mm"}
